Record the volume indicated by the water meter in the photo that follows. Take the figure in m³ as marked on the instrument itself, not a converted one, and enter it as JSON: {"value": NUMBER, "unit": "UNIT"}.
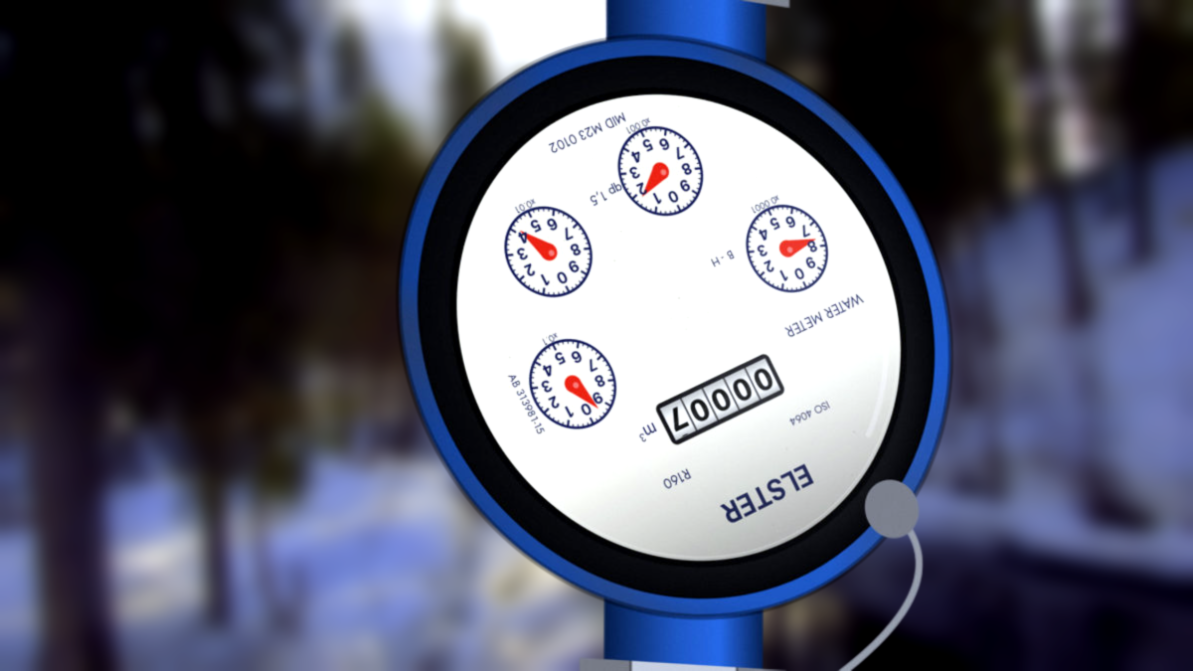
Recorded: {"value": 6.9417, "unit": "m³"}
